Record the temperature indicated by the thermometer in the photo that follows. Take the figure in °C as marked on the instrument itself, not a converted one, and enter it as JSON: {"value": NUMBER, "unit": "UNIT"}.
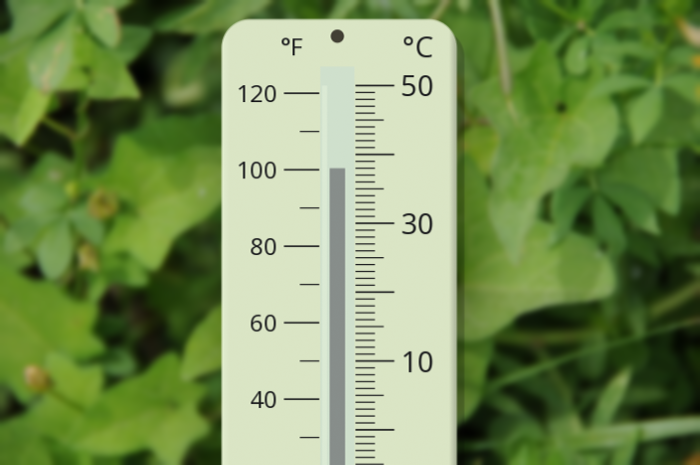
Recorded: {"value": 38, "unit": "°C"}
